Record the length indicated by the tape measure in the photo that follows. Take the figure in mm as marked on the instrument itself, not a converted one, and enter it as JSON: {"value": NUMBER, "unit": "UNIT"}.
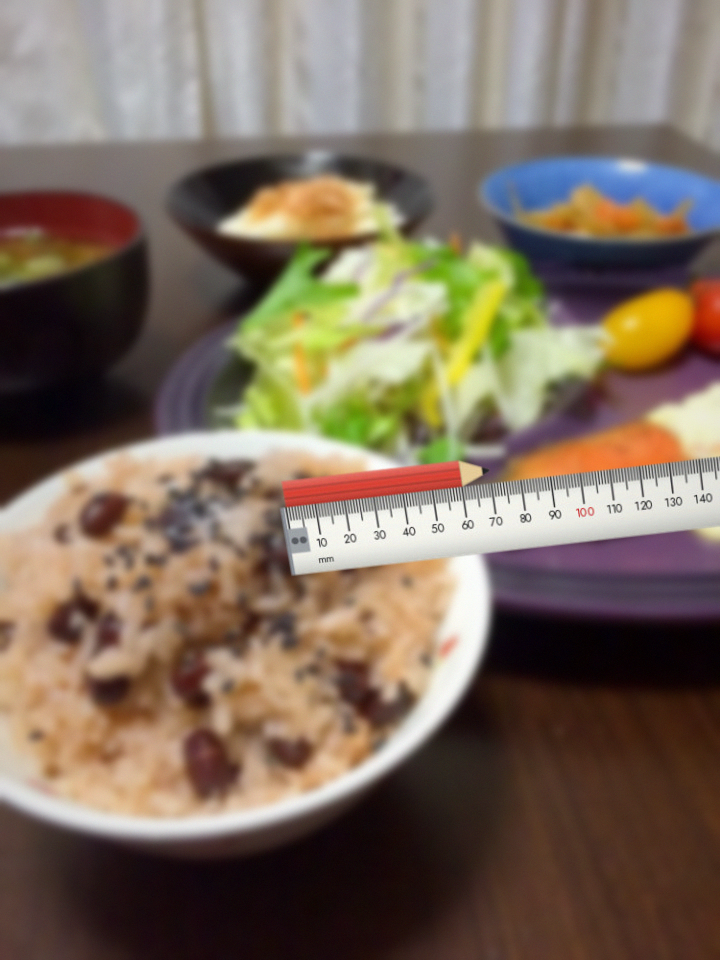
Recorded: {"value": 70, "unit": "mm"}
